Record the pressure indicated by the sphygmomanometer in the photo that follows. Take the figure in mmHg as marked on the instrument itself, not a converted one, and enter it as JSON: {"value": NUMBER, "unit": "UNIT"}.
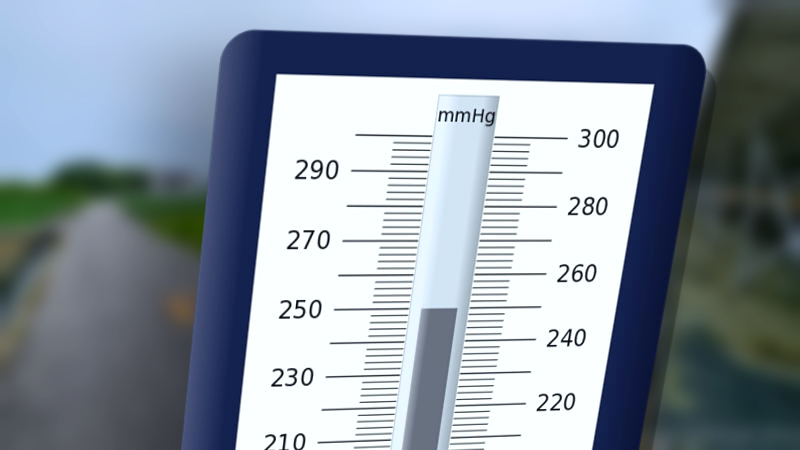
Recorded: {"value": 250, "unit": "mmHg"}
